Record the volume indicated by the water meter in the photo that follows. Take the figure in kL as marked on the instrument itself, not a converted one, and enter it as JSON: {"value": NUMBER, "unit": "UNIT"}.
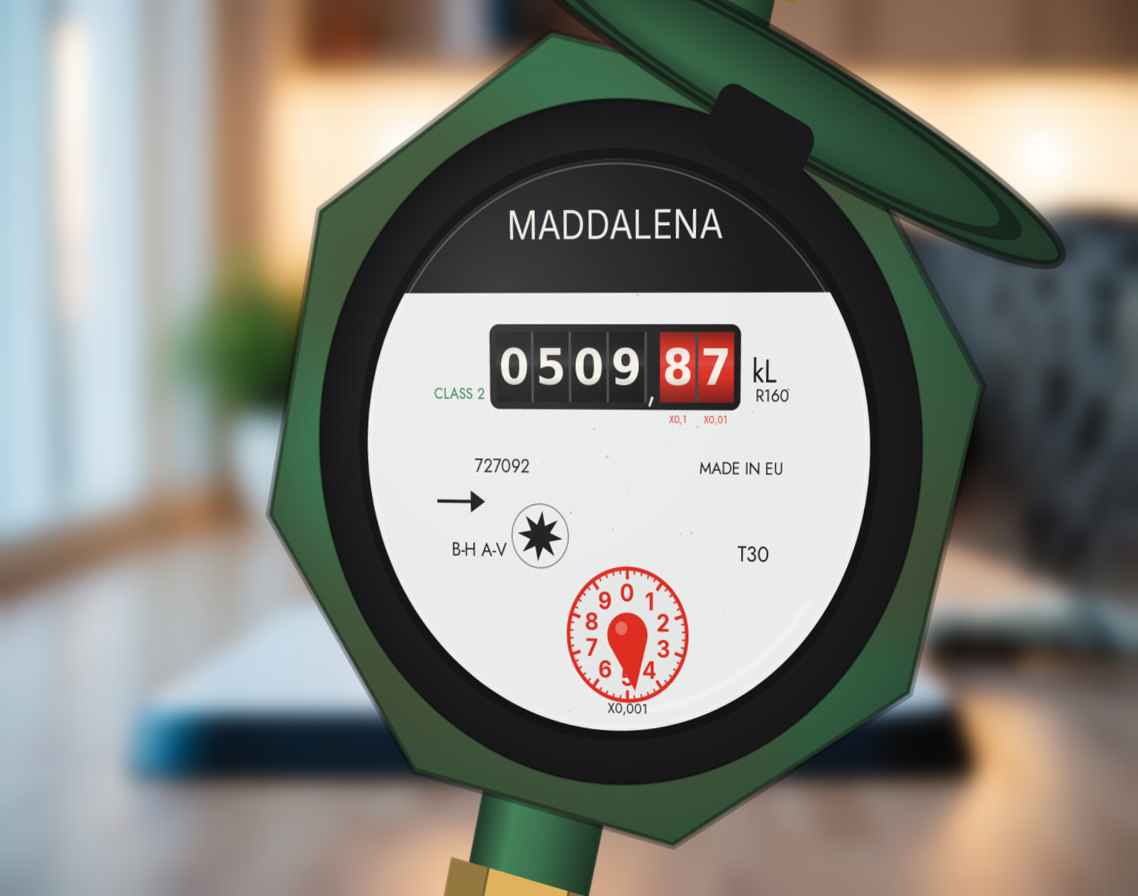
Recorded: {"value": 509.874, "unit": "kL"}
